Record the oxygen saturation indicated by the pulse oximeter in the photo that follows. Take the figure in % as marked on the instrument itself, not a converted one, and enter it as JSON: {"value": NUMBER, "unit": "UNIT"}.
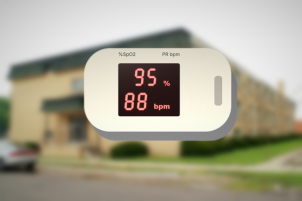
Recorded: {"value": 95, "unit": "%"}
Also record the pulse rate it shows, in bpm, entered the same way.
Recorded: {"value": 88, "unit": "bpm"}
